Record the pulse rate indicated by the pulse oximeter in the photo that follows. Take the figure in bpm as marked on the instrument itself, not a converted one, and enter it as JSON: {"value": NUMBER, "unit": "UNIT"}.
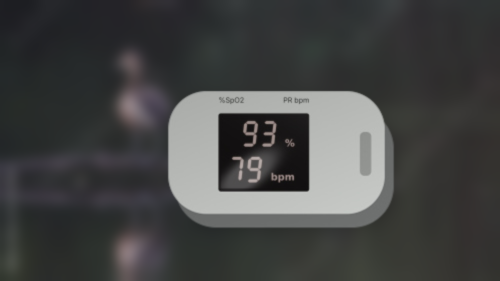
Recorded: {"value": 79, "unit": "bpm"}
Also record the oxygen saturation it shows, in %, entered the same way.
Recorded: {"value": 93, "unit": "%"}
